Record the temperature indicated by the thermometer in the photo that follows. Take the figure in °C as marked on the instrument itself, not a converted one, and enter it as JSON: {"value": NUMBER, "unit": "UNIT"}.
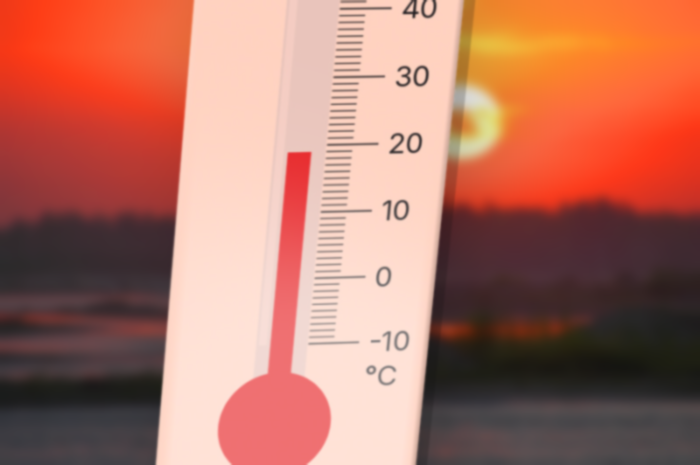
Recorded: {"value": 19, "unit": "°C"}
